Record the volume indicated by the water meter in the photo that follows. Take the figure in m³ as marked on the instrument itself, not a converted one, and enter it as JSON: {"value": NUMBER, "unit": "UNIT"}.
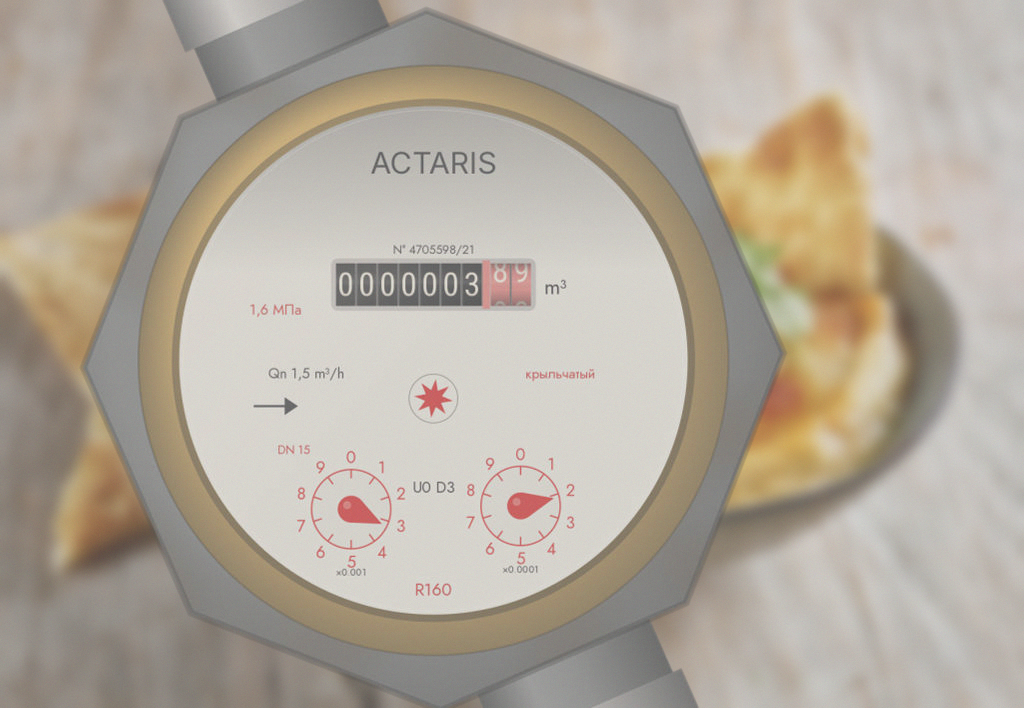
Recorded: {"value": 3.8932, "unit": "m³"}
